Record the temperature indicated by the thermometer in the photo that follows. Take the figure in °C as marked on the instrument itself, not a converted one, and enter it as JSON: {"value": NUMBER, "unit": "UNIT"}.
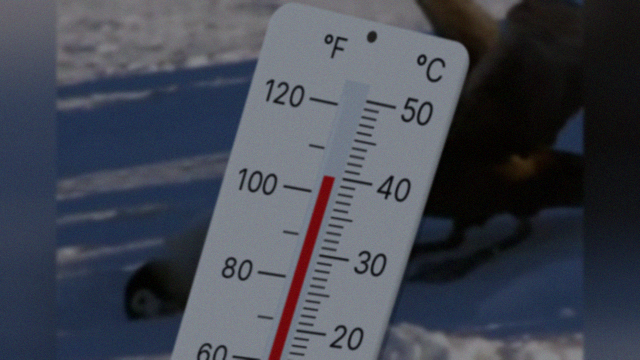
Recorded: {"value": 40, "unit": "°C"}
